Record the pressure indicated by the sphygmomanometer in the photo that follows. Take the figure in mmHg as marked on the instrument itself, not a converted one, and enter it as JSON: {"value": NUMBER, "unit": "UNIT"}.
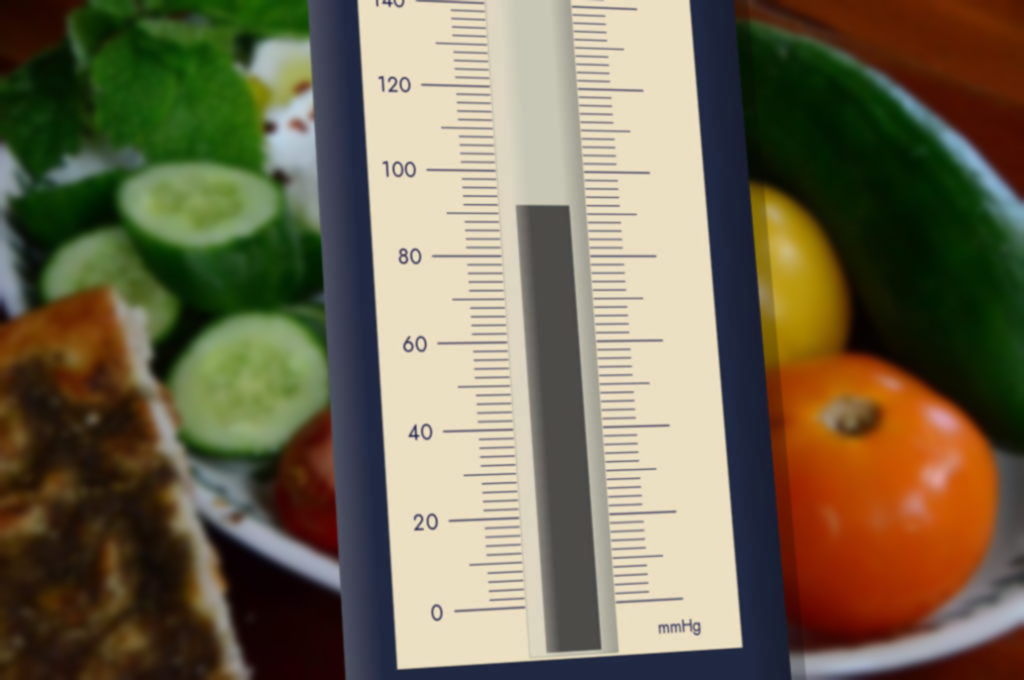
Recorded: {"value": 92, "unit": "mmHg"}
